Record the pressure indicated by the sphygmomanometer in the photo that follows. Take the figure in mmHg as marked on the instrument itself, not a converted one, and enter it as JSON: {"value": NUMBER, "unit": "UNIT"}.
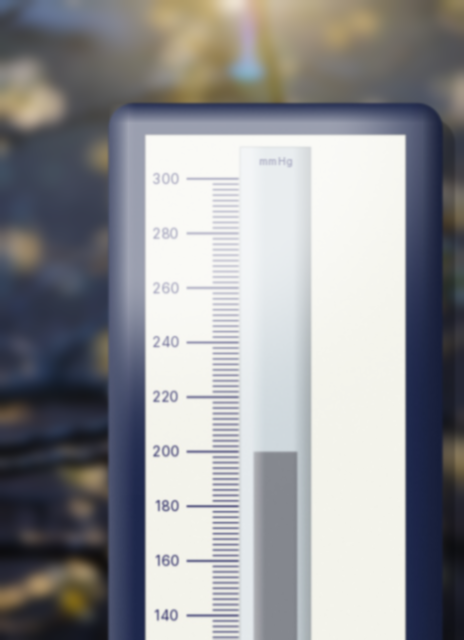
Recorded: {"value": 200, "unit": "mmHg"}
